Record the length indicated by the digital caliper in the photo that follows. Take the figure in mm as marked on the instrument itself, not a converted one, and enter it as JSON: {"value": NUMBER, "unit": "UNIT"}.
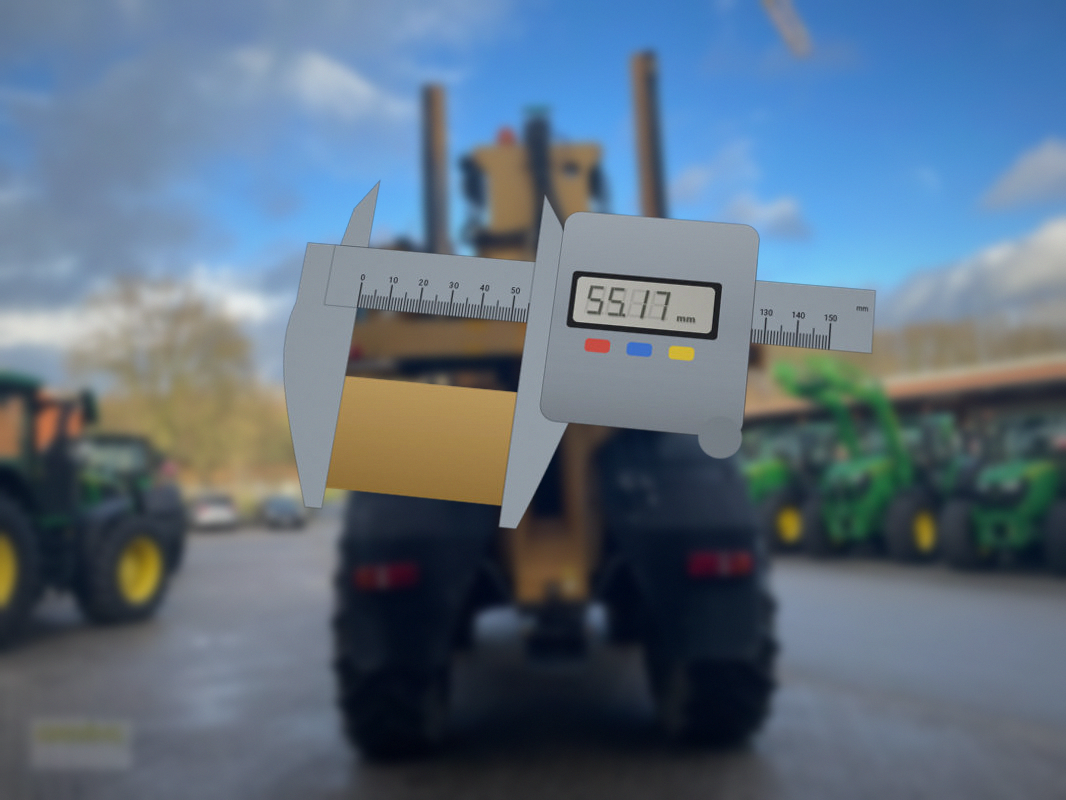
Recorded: {"value": 55.17, "unit": "mm"}
